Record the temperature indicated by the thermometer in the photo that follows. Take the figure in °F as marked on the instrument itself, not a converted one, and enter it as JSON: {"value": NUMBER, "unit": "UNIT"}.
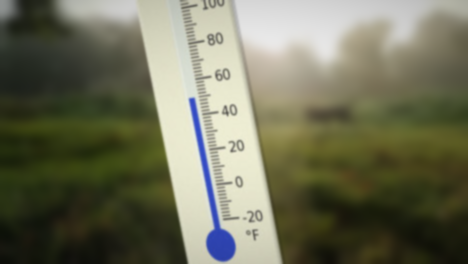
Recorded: {"value": 50, "unit": "°F"}
